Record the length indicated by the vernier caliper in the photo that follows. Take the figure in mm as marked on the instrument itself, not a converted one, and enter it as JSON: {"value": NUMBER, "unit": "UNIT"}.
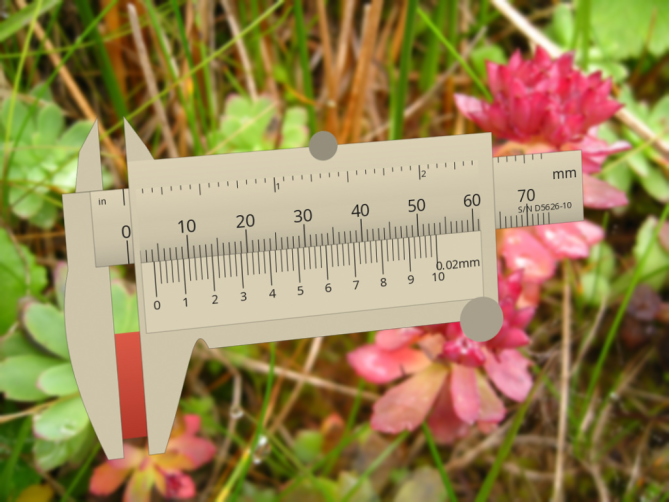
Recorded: {"value": 4.2, "unit": "mm"}
